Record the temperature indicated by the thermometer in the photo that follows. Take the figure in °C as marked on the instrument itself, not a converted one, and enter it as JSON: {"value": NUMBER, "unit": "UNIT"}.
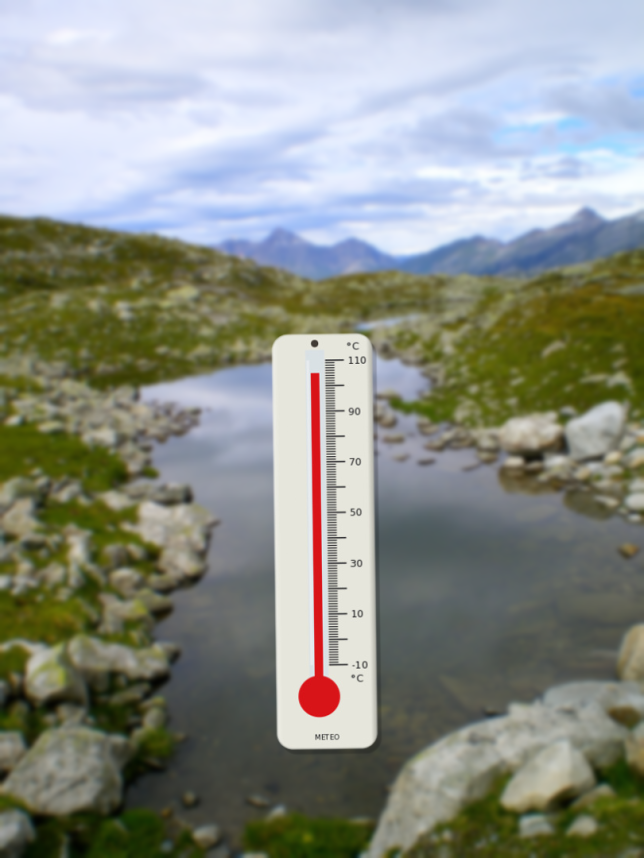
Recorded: {"value": 105, "unit": "°C"}
